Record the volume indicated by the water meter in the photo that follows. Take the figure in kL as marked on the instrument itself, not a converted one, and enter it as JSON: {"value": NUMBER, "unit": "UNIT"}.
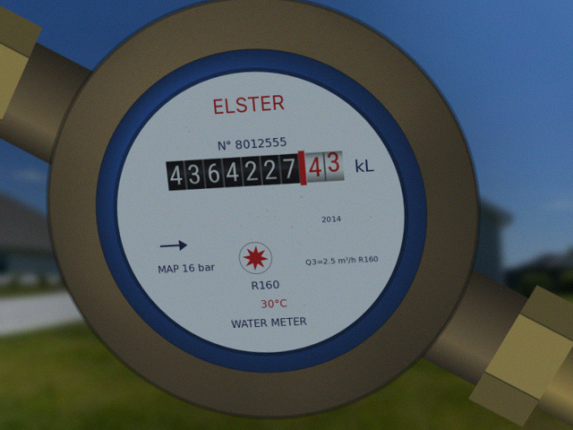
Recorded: {"value": 4364227.43, "unit": "kL"}
